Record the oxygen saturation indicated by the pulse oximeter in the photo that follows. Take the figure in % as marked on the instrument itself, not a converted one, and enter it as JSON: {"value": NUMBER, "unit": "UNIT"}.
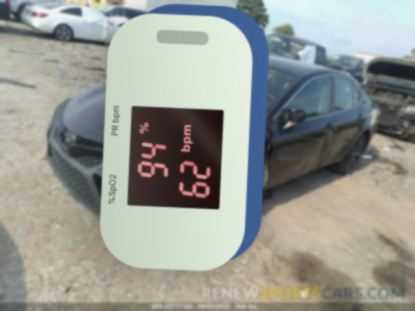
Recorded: {"value": 94, "unit": "%"}
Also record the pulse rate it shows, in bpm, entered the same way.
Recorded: {"value": 62, "unit": "bpm"}
